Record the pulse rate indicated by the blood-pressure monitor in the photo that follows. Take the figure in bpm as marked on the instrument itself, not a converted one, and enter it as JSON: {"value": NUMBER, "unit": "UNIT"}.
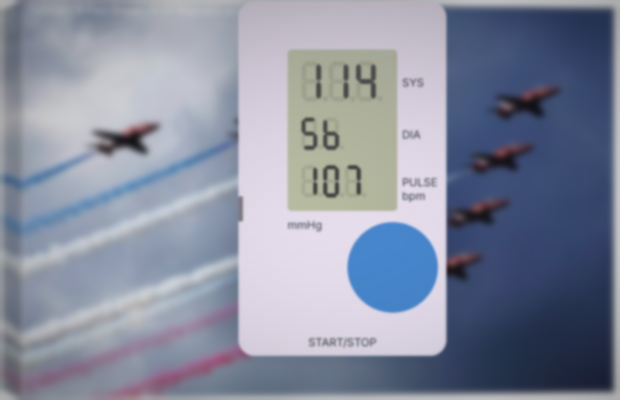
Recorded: {"value": 107, "unit": "bpm"}
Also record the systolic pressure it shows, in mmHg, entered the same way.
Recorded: {"value": 114, "unit": "mmHg"}
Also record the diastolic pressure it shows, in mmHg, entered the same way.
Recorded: {"value": 56, "unit": "mmHg"}
